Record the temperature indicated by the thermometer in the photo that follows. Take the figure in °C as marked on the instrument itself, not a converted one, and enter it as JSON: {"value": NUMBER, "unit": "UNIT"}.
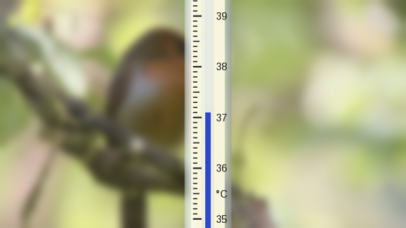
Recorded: {"value": 37.1, "unit": "°C"}
